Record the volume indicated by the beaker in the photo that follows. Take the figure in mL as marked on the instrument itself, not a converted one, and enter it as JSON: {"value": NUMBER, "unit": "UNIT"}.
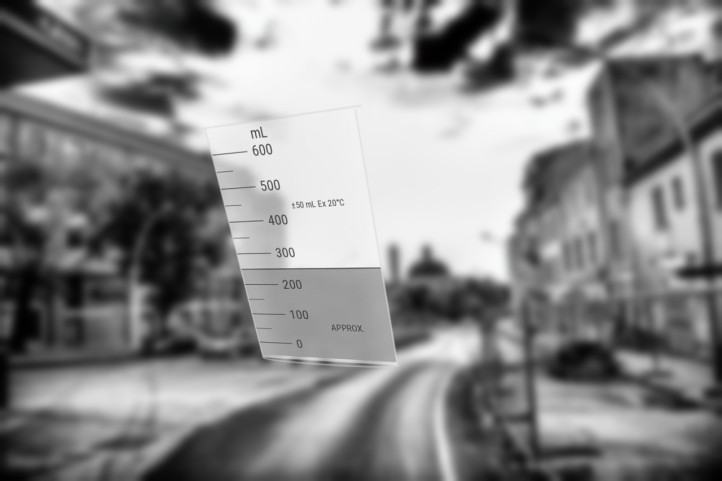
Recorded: {"value": 250, "unit": "mL"}
